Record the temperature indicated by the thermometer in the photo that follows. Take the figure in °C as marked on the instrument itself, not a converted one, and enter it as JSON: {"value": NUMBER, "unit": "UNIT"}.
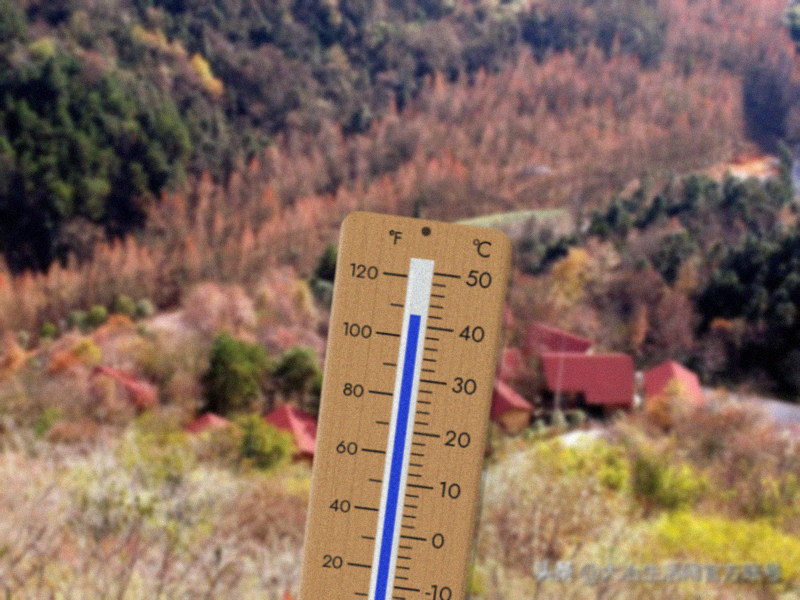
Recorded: {"value": 42, "unit": "°C"}
